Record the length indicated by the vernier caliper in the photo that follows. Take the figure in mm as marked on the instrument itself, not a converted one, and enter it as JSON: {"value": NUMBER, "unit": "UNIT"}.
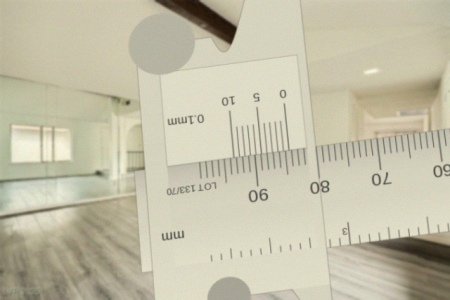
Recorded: {"value": 84.4, "unit": "mm"}
